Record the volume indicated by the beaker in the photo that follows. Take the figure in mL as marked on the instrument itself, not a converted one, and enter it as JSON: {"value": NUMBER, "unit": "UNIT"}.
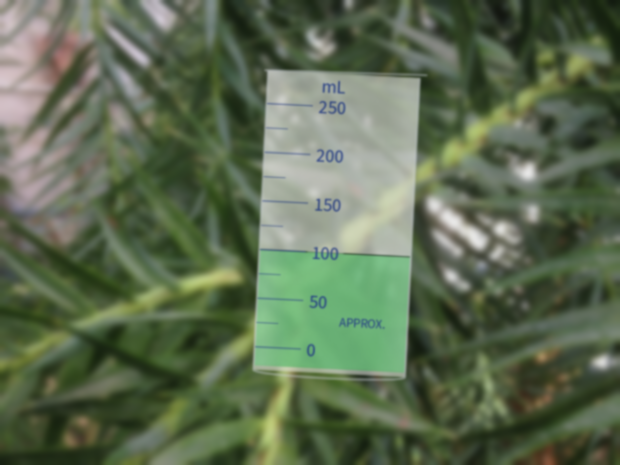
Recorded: {"value": 100, "unit": "mL"}
